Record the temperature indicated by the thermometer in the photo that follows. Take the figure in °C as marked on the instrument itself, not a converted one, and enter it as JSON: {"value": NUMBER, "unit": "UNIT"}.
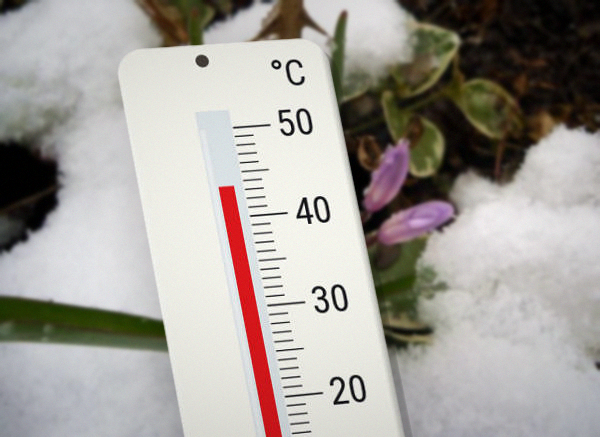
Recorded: {"value": 43.5, "unit": "°C"}
